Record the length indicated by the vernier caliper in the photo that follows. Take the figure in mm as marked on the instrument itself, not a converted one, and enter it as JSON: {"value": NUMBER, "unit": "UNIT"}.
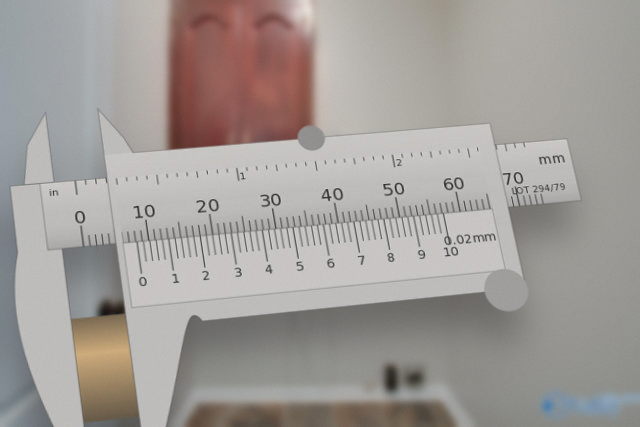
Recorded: {"value": 8.2, "unit": "mm"}
